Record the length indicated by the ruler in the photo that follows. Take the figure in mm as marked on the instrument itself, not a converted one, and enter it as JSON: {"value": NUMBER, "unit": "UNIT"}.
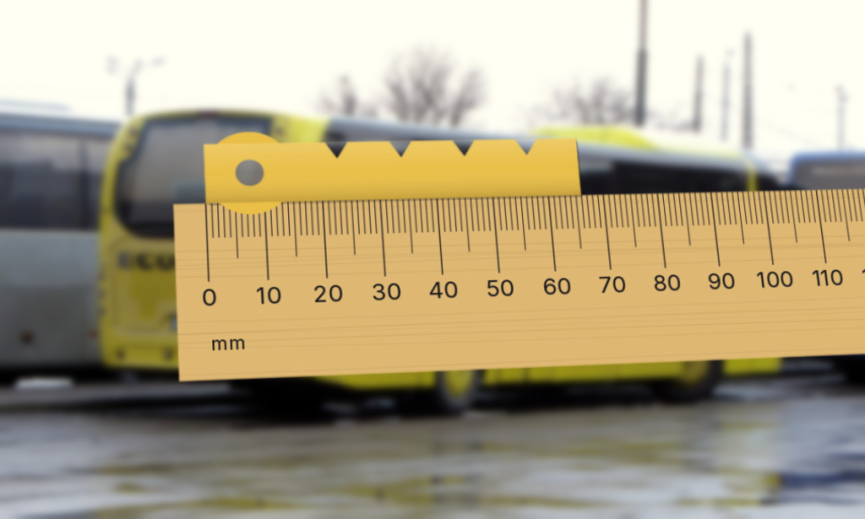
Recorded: {"value": 66, "unit": "mm"}
